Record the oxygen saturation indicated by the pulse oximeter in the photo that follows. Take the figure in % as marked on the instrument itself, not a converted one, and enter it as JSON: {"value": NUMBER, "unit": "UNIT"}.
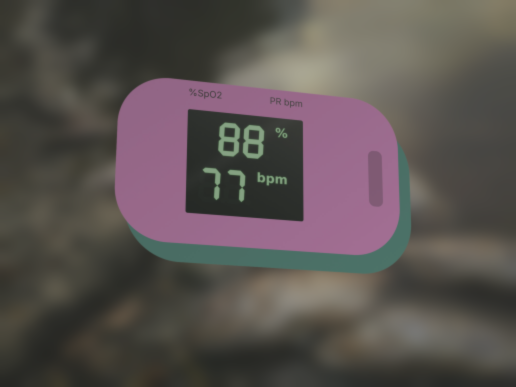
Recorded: {"value": 88, "unit": "%"}
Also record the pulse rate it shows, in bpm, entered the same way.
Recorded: {"value": 77, "unit": "bpm"}
